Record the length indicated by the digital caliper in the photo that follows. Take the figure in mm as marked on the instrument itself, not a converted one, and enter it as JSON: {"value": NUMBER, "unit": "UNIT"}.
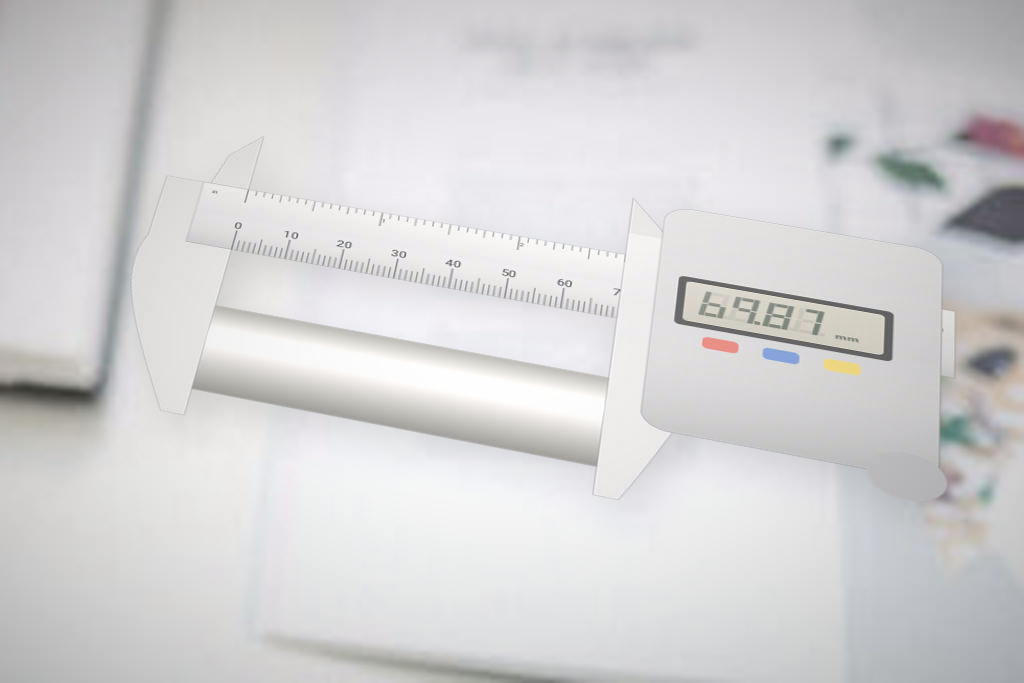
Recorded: {"value": 69.87, "unit": "mm"}
